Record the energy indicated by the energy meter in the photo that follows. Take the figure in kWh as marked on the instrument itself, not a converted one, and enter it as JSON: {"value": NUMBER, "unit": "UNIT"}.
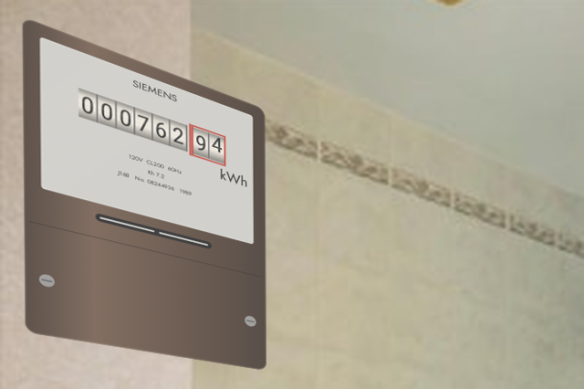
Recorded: {"value": 762.94, "unit": "kWh"}
